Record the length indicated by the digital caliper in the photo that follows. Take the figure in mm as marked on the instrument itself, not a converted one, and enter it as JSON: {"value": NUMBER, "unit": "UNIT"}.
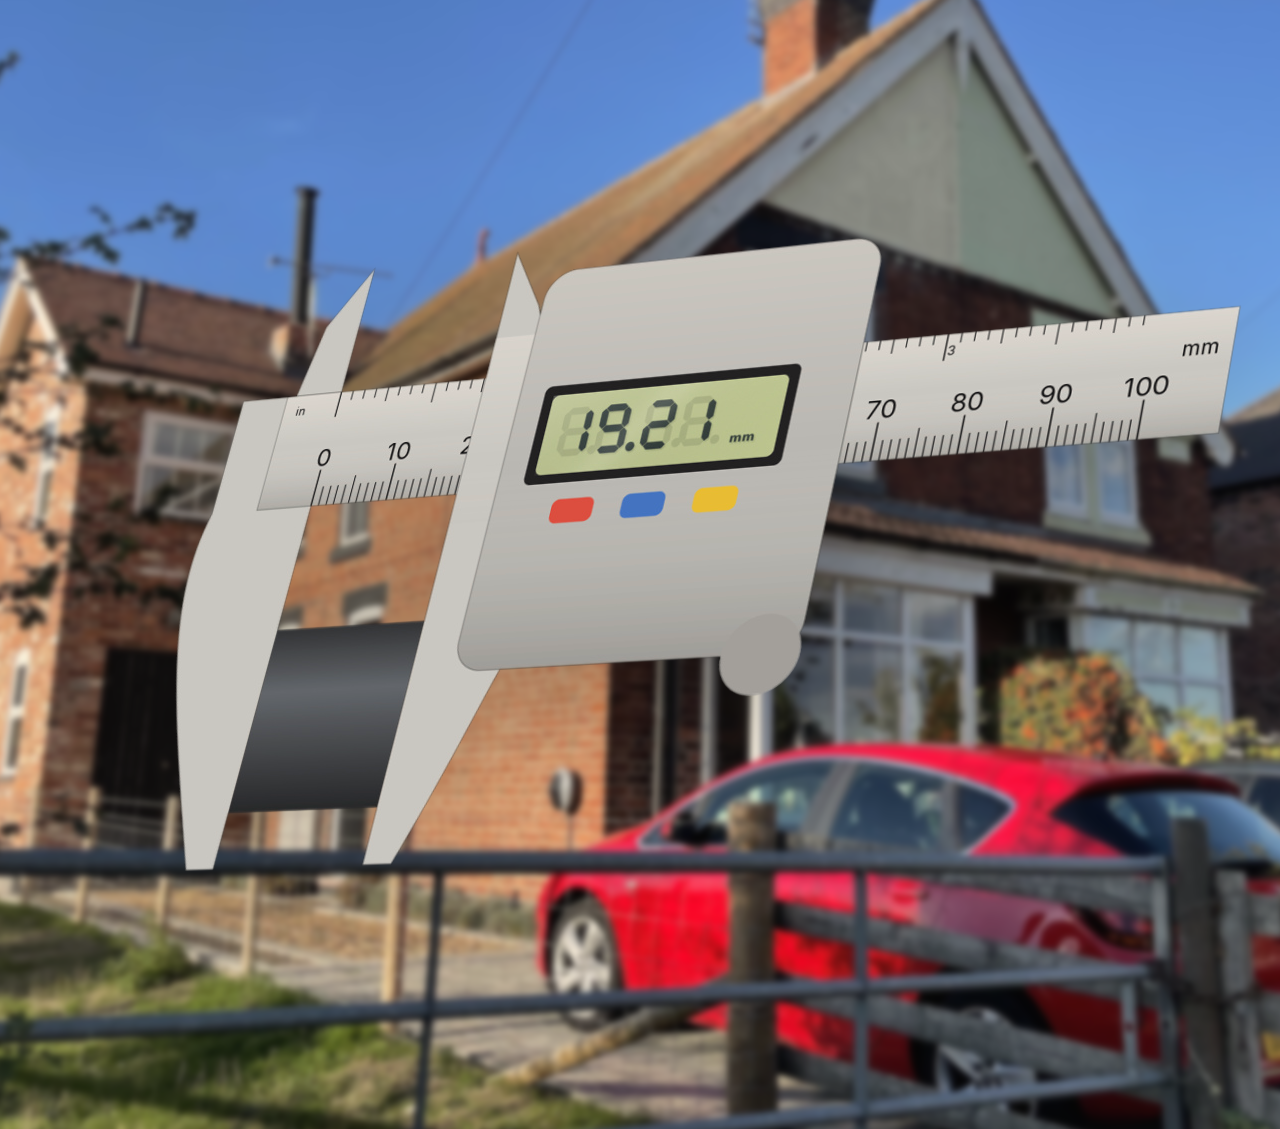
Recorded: {"value": 19.21, "unit": "mm"}
